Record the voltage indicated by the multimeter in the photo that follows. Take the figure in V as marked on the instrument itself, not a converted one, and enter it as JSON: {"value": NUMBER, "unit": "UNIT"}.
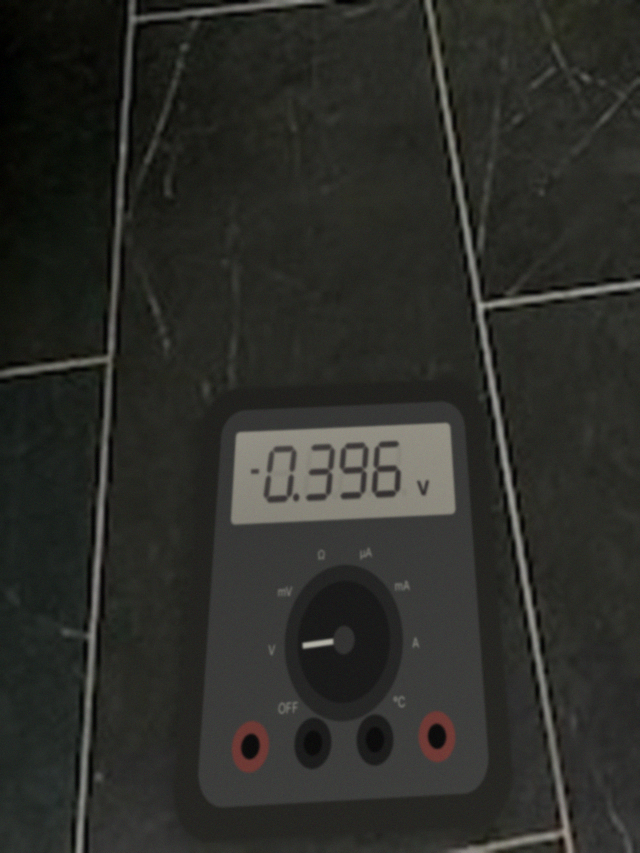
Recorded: {"value": -0.396, "unit": "V"}
